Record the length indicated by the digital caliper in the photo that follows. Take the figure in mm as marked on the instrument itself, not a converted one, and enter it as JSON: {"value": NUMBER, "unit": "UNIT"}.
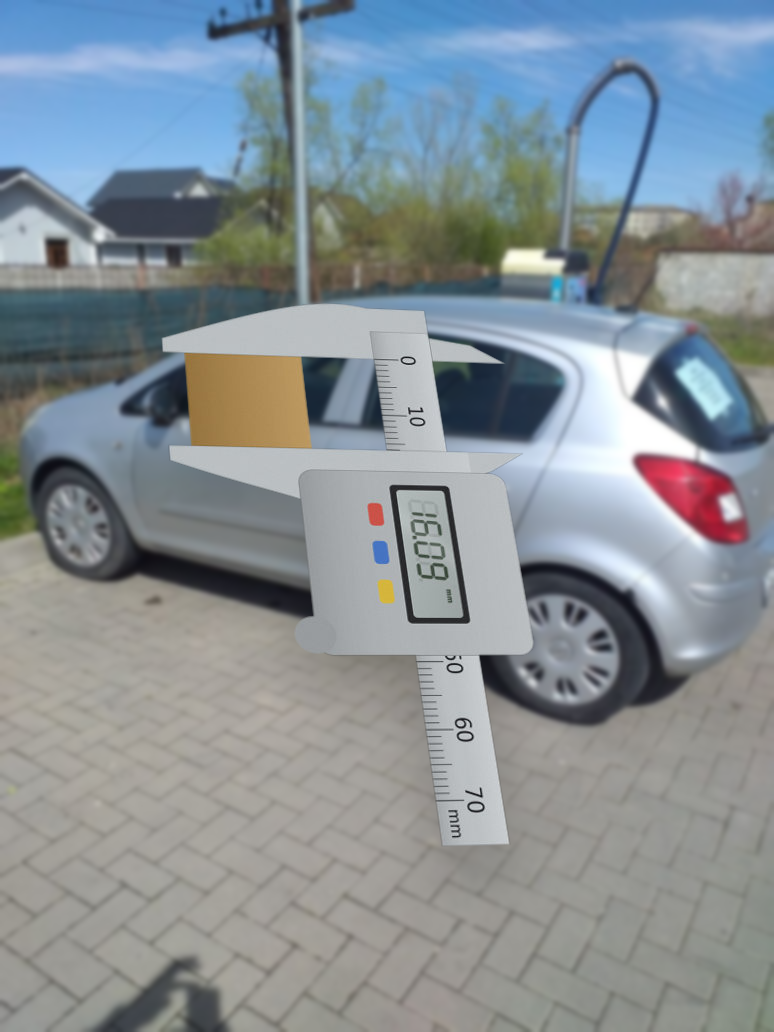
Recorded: {"value": 16.09, "unit": "mm"}
